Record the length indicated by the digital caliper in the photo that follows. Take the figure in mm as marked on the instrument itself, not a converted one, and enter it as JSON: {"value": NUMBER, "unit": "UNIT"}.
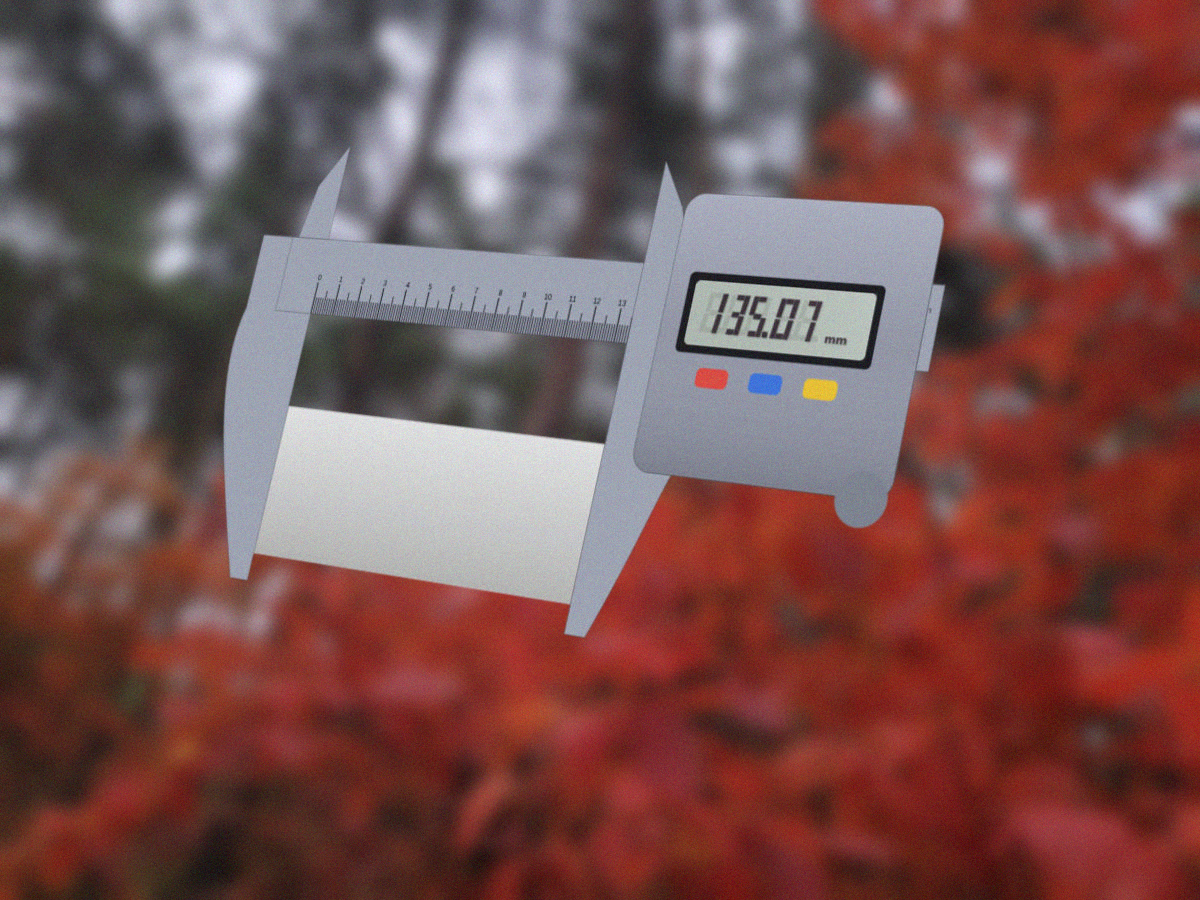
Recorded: {"value": 135.07, "unit": "mm"}
